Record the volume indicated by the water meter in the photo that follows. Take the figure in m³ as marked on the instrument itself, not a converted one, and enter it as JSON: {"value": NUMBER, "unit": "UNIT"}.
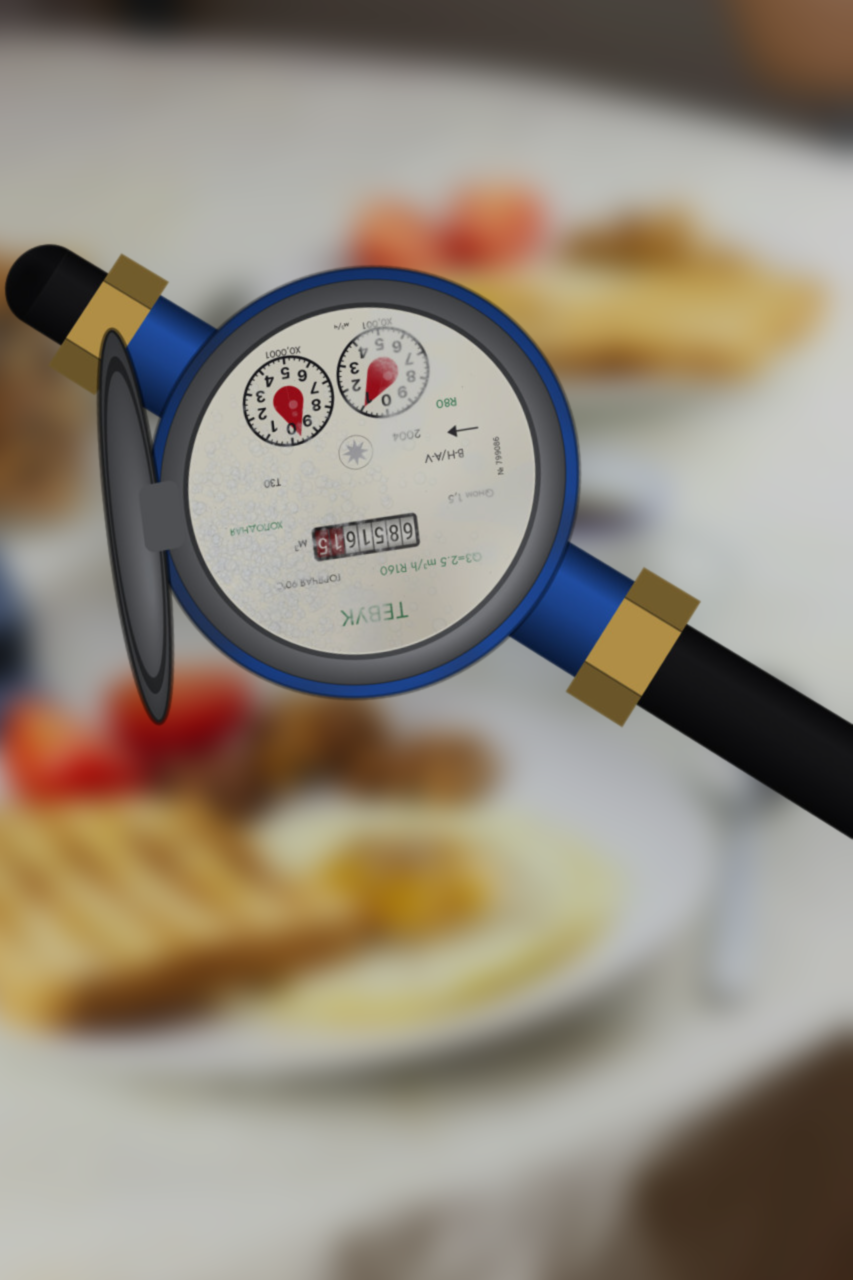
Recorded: {"value": 68516.1509, "unit": "m³"}
